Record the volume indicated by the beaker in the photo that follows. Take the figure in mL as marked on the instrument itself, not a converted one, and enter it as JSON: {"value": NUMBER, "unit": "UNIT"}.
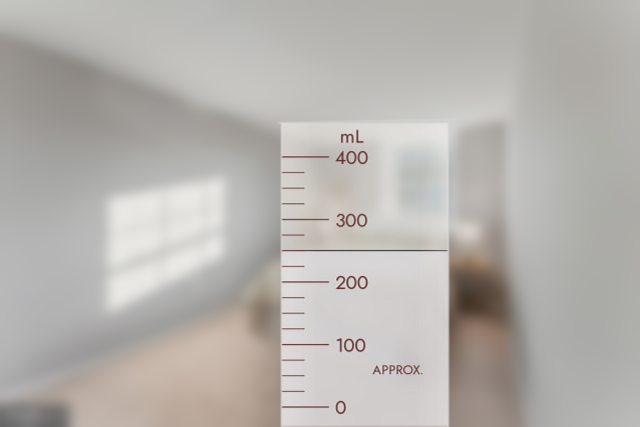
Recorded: {"value": 250, "unit": "mL"}
